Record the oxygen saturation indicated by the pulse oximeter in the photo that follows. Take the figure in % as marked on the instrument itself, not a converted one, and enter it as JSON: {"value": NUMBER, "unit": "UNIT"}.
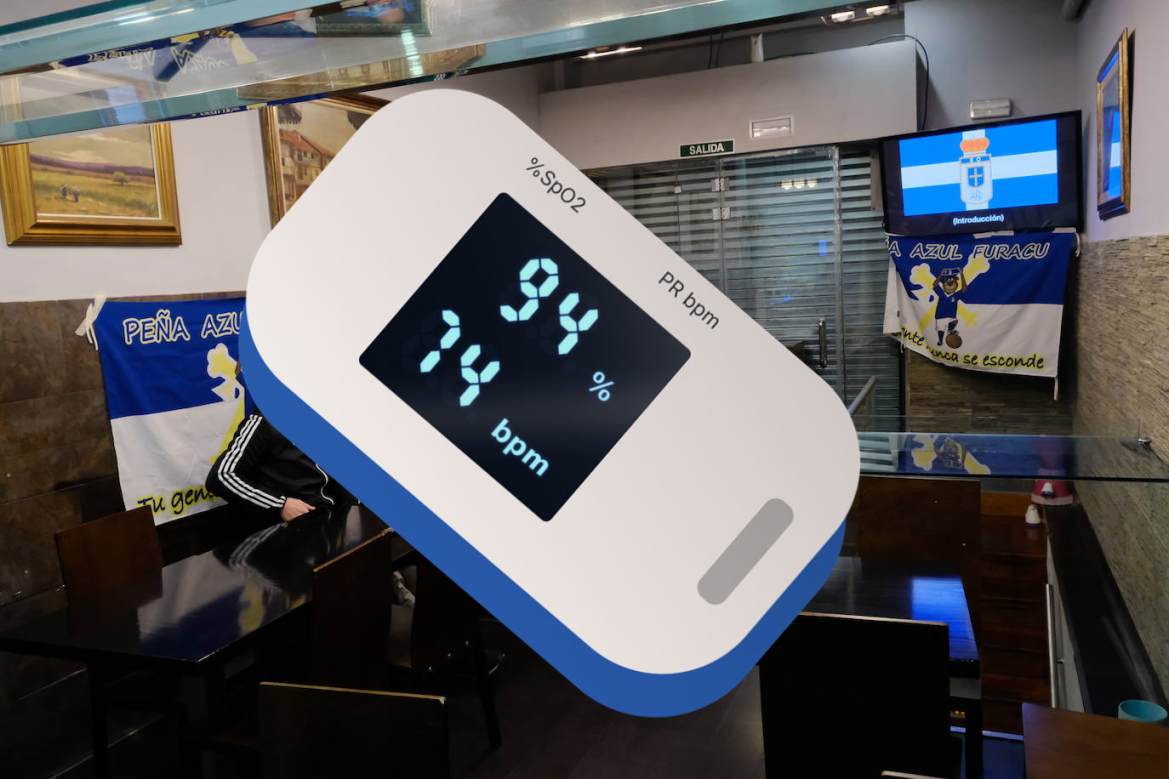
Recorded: {"value": 94, "unit": "%"}
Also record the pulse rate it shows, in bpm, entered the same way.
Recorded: {"value": 74, "unit": "bpm"}
